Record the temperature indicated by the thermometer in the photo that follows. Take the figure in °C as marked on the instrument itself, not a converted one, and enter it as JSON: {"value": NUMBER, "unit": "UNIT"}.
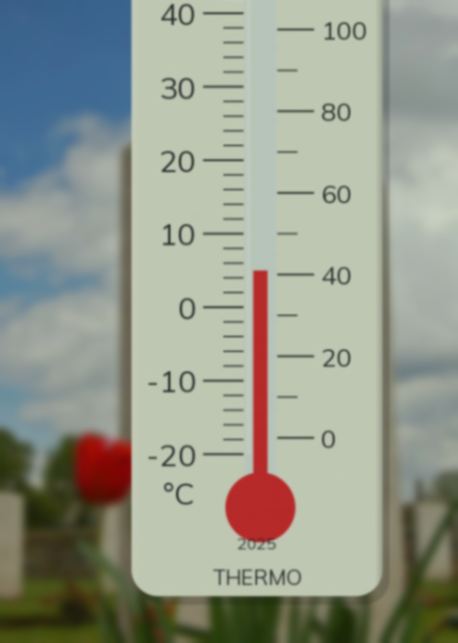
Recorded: {"value": 5, "unit": "°C"}
